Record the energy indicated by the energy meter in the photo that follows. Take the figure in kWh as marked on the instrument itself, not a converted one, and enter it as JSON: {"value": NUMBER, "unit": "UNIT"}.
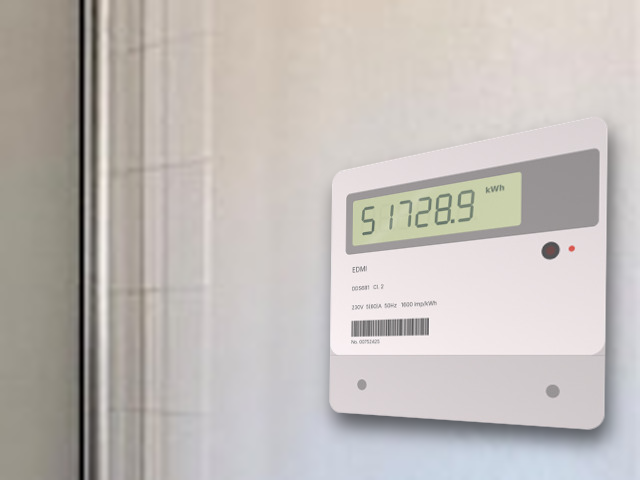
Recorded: {"value": 51728.9, "unit": "kWh"}
